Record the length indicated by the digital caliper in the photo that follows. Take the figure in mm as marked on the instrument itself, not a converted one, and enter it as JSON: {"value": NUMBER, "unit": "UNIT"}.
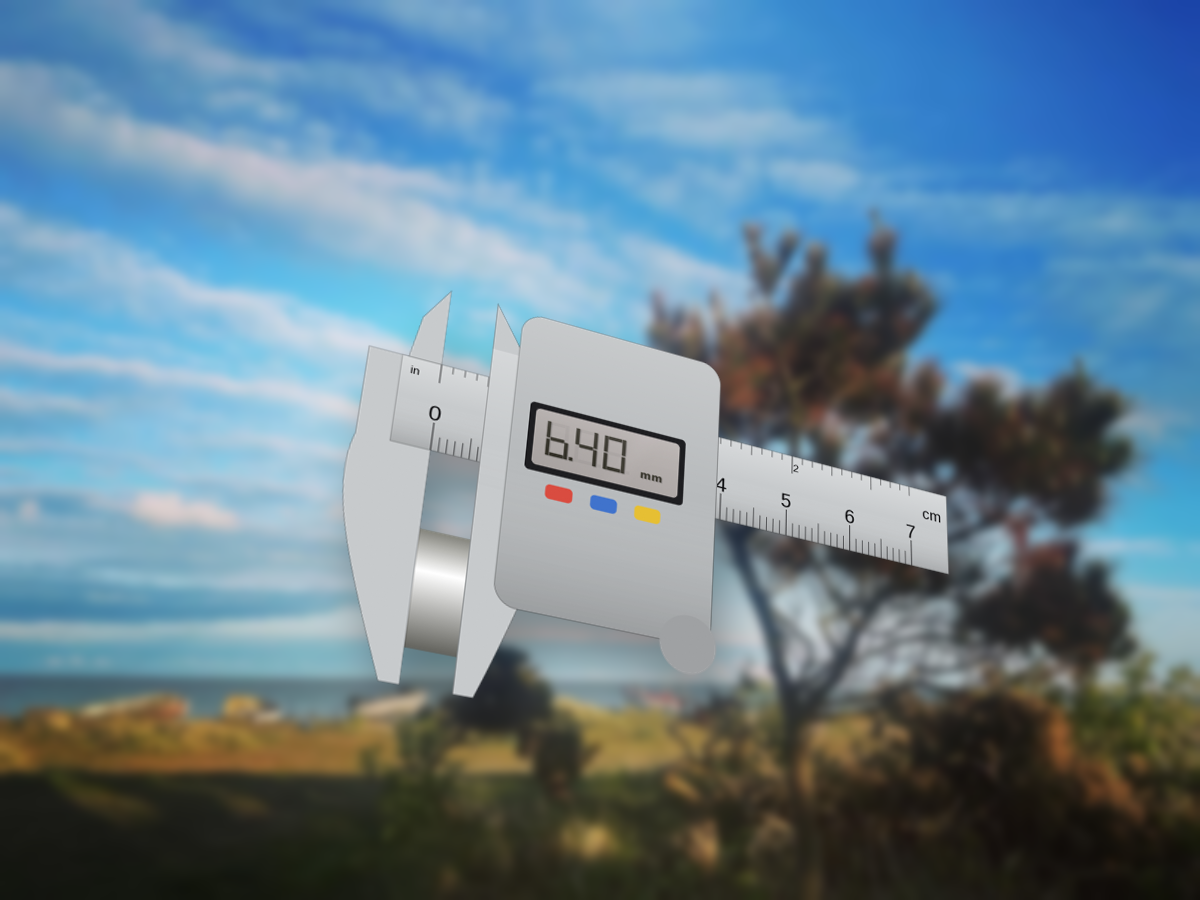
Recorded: {"value": 6.40, "unit": "mm"}
